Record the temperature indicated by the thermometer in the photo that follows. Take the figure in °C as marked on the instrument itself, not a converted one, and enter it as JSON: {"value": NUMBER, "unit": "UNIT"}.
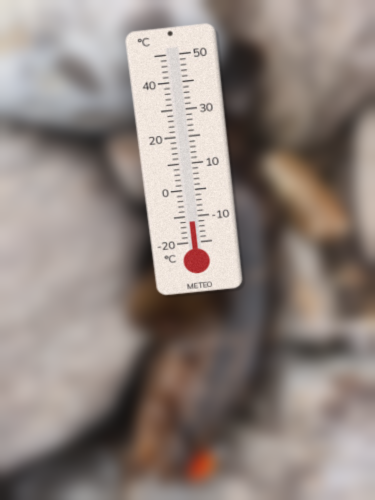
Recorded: {"value": -12, "unit": "°C"}
